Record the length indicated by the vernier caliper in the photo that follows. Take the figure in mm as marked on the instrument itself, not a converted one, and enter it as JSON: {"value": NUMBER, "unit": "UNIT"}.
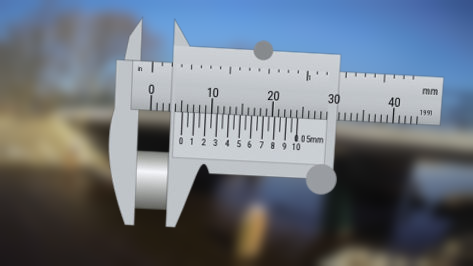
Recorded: {"value": 5.2, "unit": "mm"}
